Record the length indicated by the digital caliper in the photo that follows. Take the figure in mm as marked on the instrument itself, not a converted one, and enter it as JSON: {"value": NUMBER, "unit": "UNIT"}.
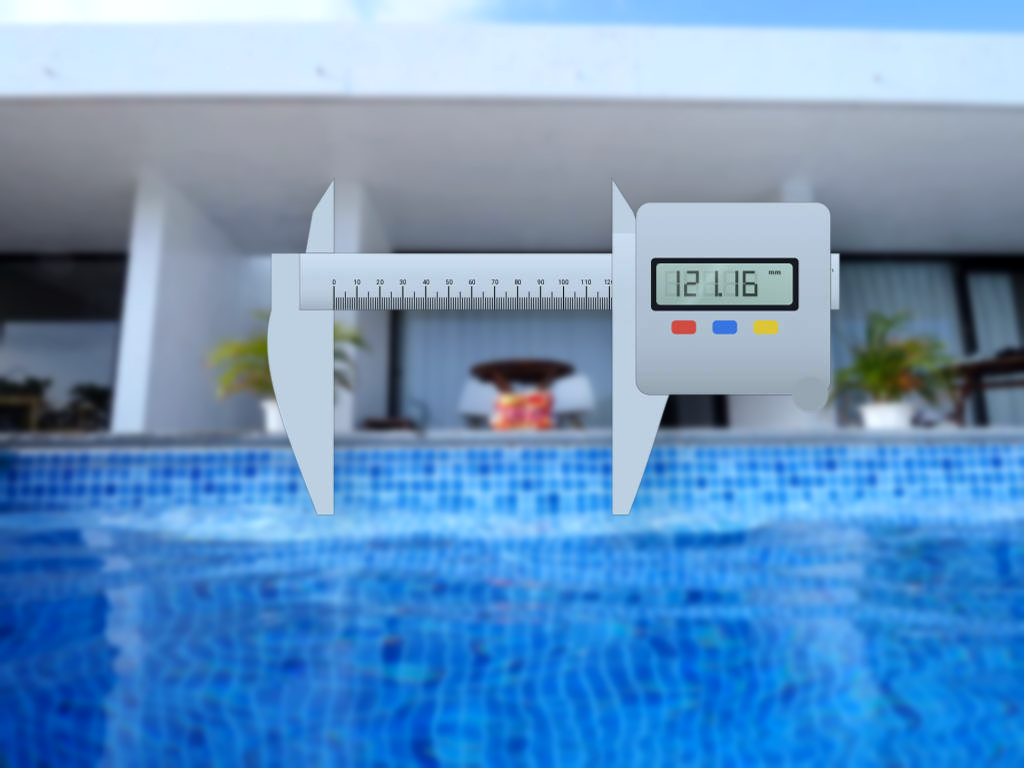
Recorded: {"value": 121.16, "unit": "mm"}
